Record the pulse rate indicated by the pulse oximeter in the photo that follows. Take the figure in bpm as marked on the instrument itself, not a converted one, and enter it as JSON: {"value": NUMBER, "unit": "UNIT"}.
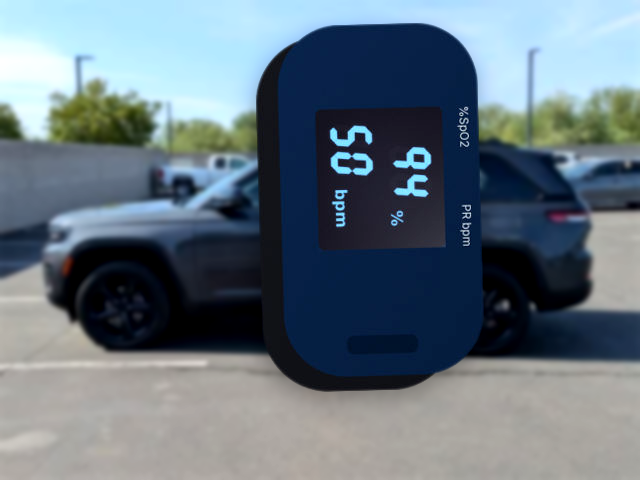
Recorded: {"value": 50, "unit": "bpm"}
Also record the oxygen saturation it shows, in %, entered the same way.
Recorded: {"value": 94, "unit": "%"}
